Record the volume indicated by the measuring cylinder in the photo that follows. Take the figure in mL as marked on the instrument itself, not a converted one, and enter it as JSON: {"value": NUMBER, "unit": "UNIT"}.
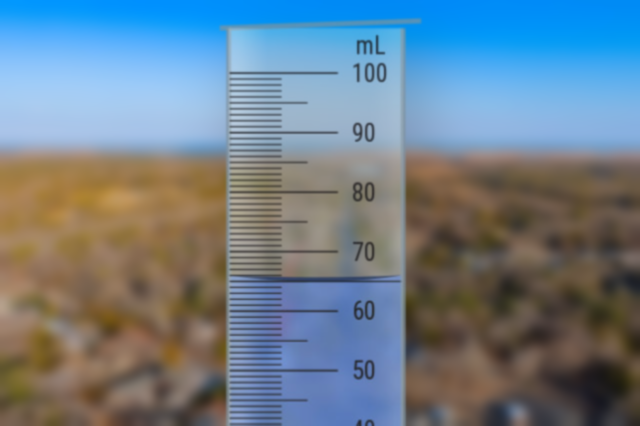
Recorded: {"value": 65, "unit": "mL"}
